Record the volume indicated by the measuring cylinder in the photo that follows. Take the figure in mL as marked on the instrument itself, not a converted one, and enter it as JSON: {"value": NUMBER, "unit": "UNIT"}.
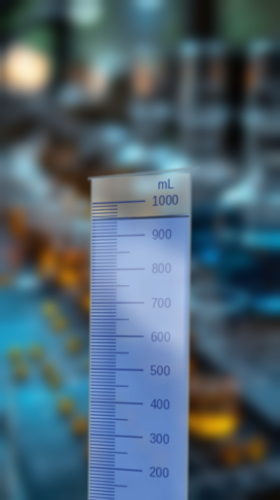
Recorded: {"value": 950, "unit": "mL"}
